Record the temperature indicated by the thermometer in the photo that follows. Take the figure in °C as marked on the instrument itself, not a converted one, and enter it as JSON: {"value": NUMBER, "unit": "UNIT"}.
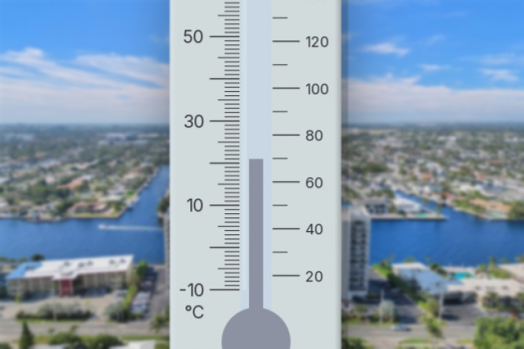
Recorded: {"value": 21, "unit": "°C"}
